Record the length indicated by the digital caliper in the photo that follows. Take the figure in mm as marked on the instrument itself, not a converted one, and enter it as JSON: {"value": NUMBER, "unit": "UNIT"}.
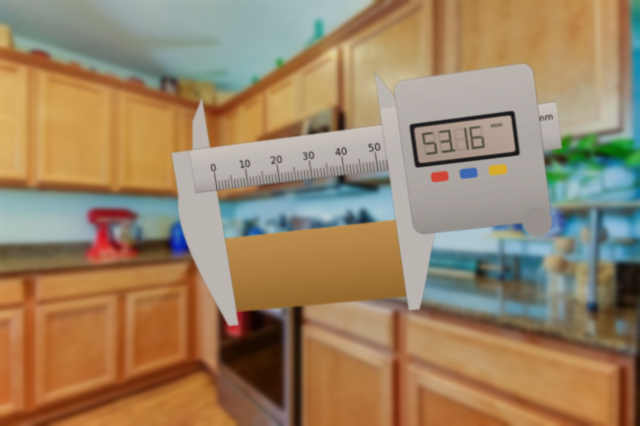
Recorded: {"value": 53.16, "unit": "mm"}
